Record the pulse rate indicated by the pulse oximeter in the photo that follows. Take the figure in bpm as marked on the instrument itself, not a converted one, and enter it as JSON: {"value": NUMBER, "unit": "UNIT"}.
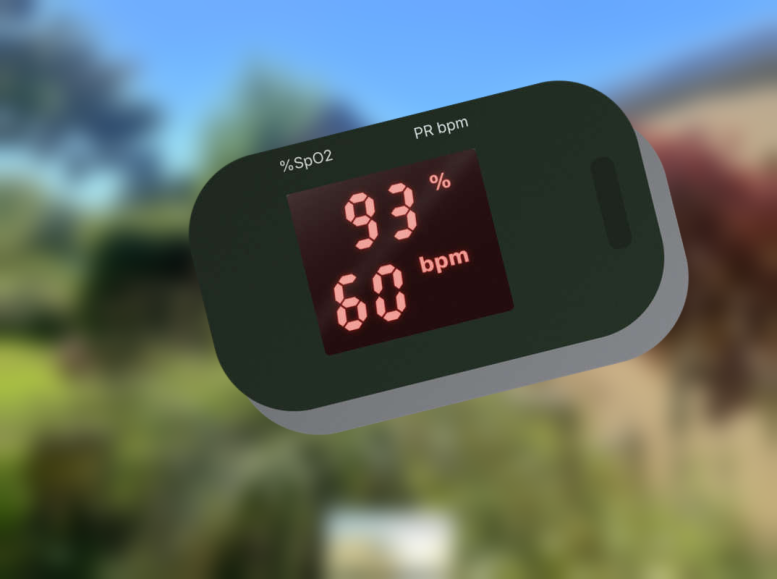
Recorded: {"value": 60, "unit": "bpm"}
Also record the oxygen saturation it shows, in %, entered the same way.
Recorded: {"value": 93, "unit": "%"}
